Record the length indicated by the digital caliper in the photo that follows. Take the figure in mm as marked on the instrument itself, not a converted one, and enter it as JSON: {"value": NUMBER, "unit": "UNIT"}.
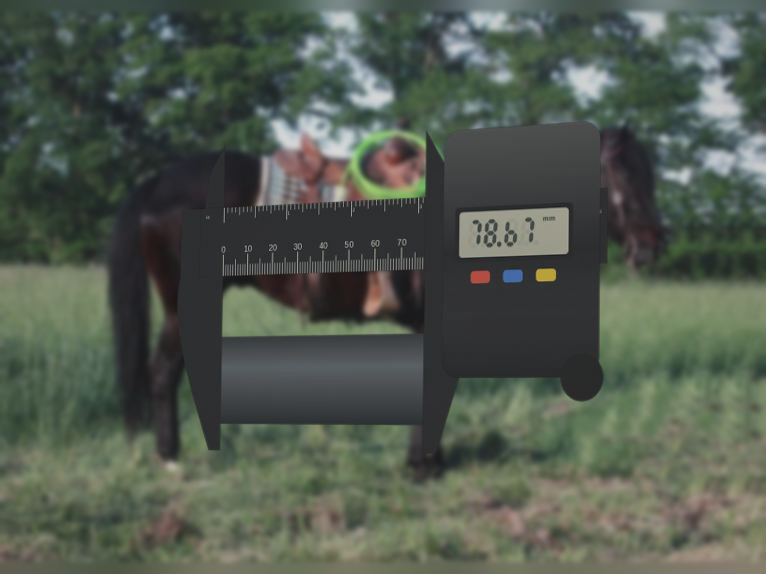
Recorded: {"value": 78.67, "unit": "mm"}
